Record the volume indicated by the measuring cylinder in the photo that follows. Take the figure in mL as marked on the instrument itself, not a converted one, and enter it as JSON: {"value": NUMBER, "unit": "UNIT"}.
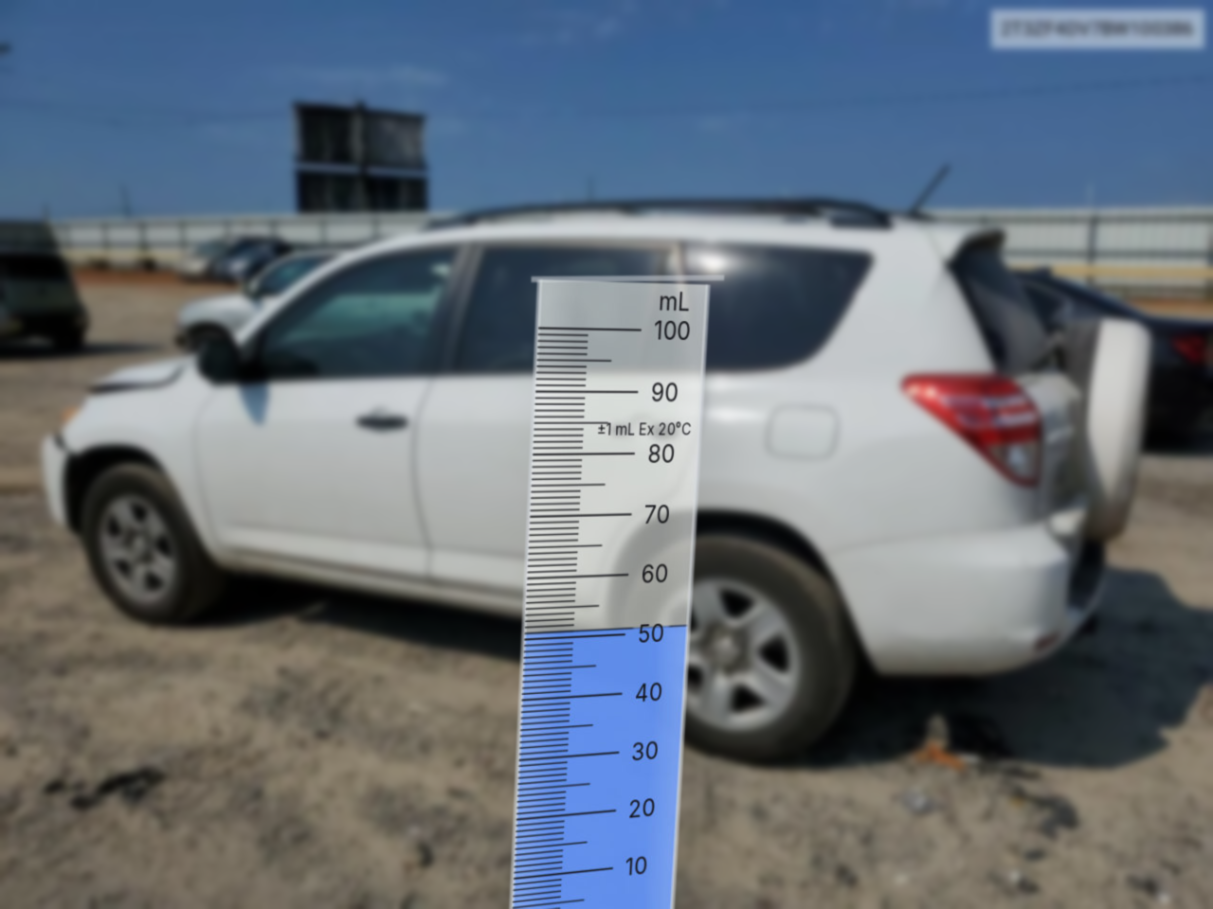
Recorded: {"value": 51, "unit": "mL"}
